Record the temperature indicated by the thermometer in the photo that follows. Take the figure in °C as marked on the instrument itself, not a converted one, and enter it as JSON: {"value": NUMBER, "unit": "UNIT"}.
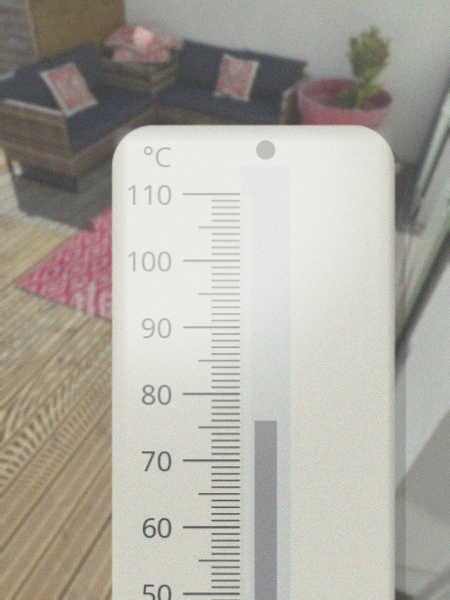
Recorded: {"value": 76, "unit": "°C"}
